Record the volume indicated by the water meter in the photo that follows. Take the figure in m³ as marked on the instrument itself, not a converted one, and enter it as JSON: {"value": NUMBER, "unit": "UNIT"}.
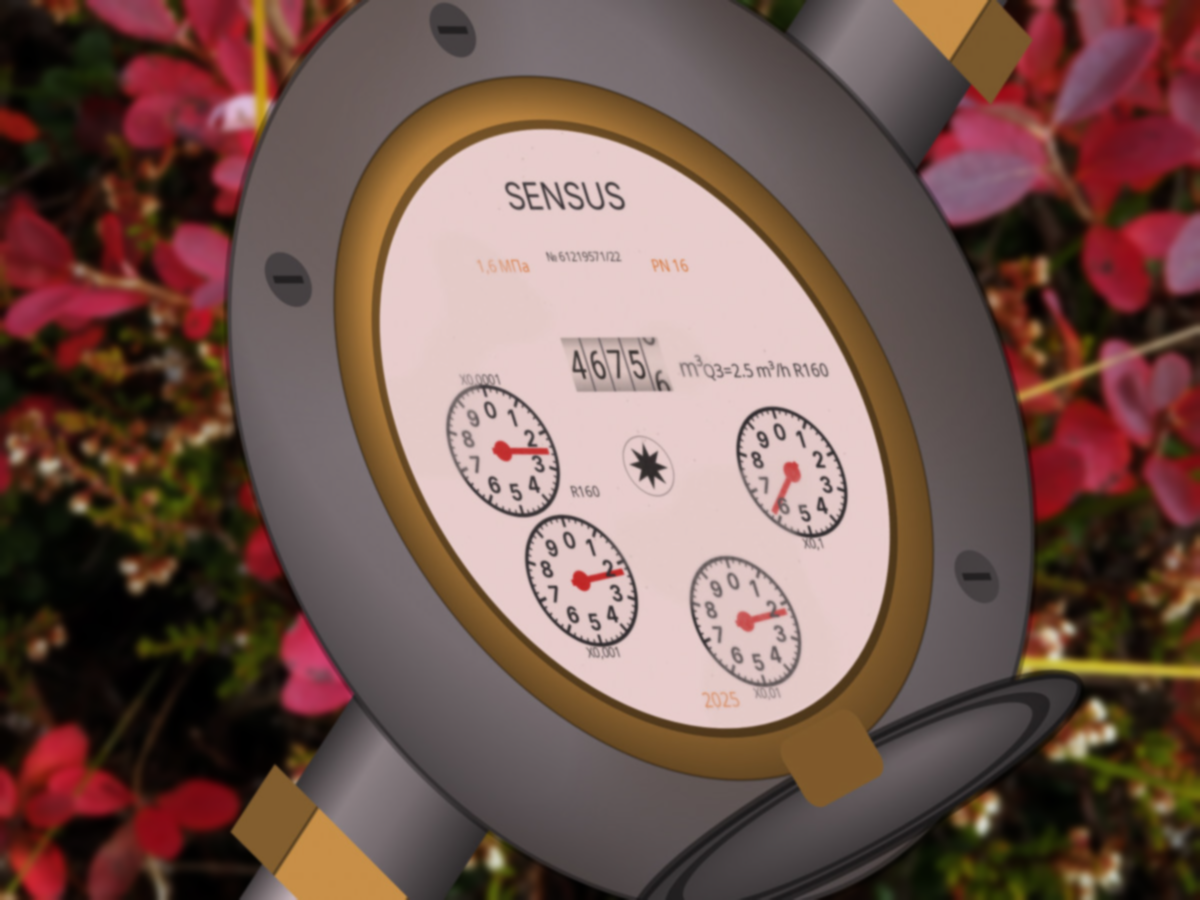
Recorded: {"value": 46755.6222, "unit": "m³"}
